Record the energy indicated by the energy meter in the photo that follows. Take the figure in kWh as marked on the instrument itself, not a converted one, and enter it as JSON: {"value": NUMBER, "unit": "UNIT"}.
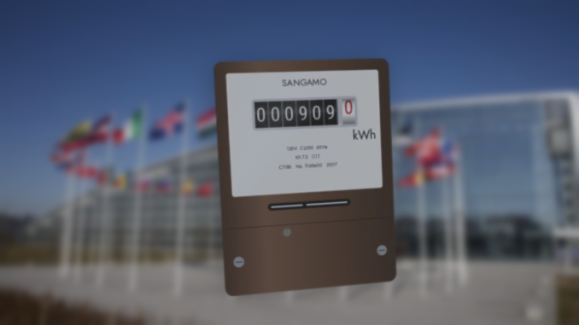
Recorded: {"value": 909.0, "unit": "kWh"}
